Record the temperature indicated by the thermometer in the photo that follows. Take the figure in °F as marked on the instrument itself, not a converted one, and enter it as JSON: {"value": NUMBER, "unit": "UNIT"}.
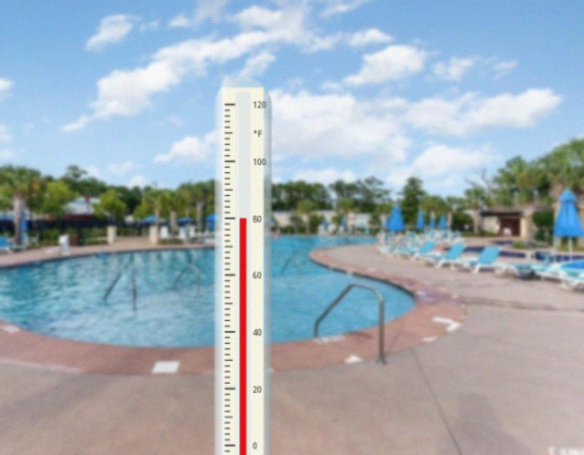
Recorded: {"value": 80, "unit": "°F"}
